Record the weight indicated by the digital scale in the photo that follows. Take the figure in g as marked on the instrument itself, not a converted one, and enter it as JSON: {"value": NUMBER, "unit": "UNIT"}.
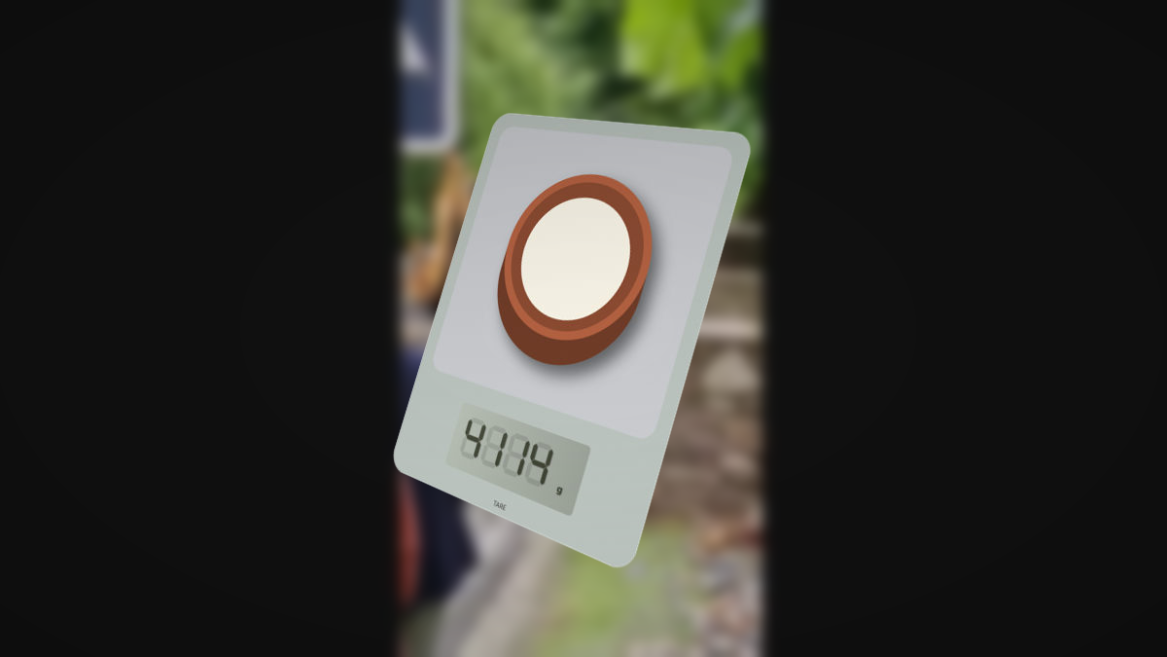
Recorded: {"value": 4114, "unit": "g"}
